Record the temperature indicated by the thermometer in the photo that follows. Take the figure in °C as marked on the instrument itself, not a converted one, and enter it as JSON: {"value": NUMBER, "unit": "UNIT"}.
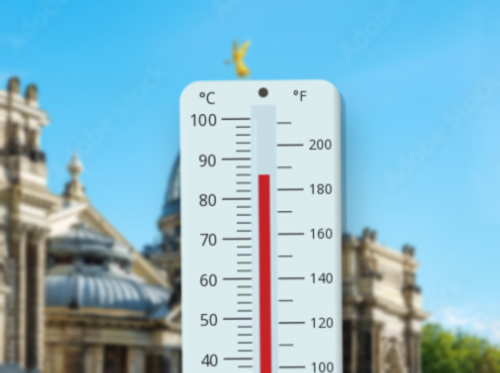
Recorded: {"value": 86, "unit": "°C"}
